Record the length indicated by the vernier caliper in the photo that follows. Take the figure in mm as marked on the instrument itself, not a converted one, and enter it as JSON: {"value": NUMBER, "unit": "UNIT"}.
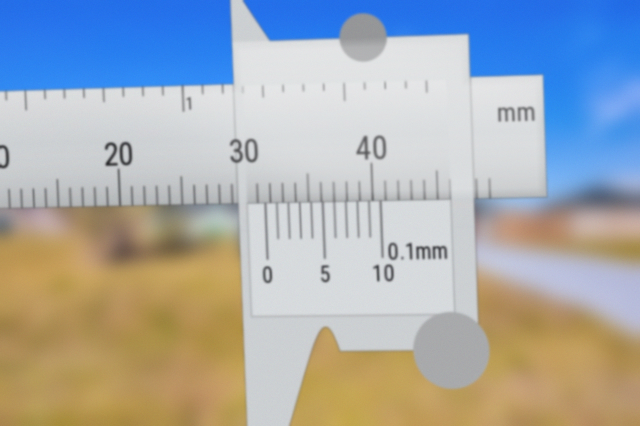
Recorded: {"value": 31.6, "unit": "mm"}
